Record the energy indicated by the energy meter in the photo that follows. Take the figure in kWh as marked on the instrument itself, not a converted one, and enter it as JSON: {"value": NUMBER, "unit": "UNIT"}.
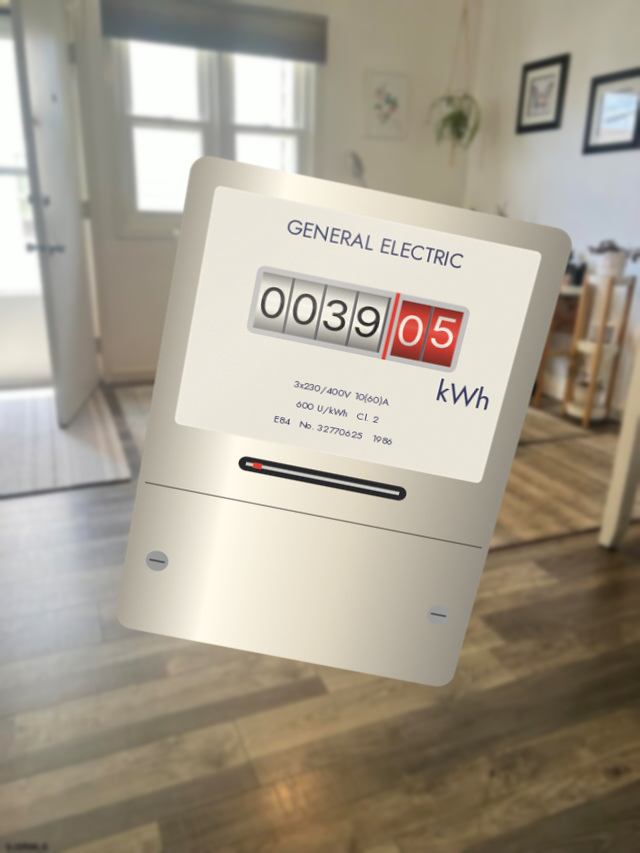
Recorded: {"value": 39.05, "unit": "kWh"}
